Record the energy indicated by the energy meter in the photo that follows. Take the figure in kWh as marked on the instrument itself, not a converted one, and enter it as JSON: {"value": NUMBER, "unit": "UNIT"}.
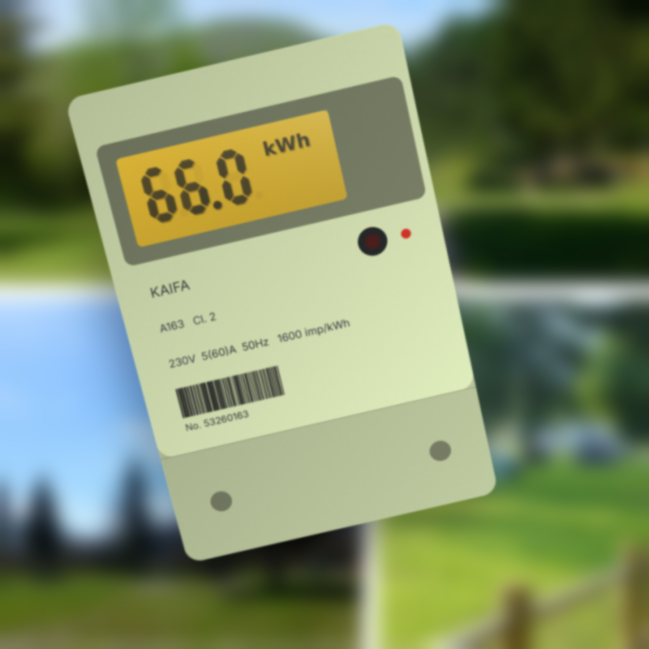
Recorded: {"value": 66.0, "unit": "kWh"}
